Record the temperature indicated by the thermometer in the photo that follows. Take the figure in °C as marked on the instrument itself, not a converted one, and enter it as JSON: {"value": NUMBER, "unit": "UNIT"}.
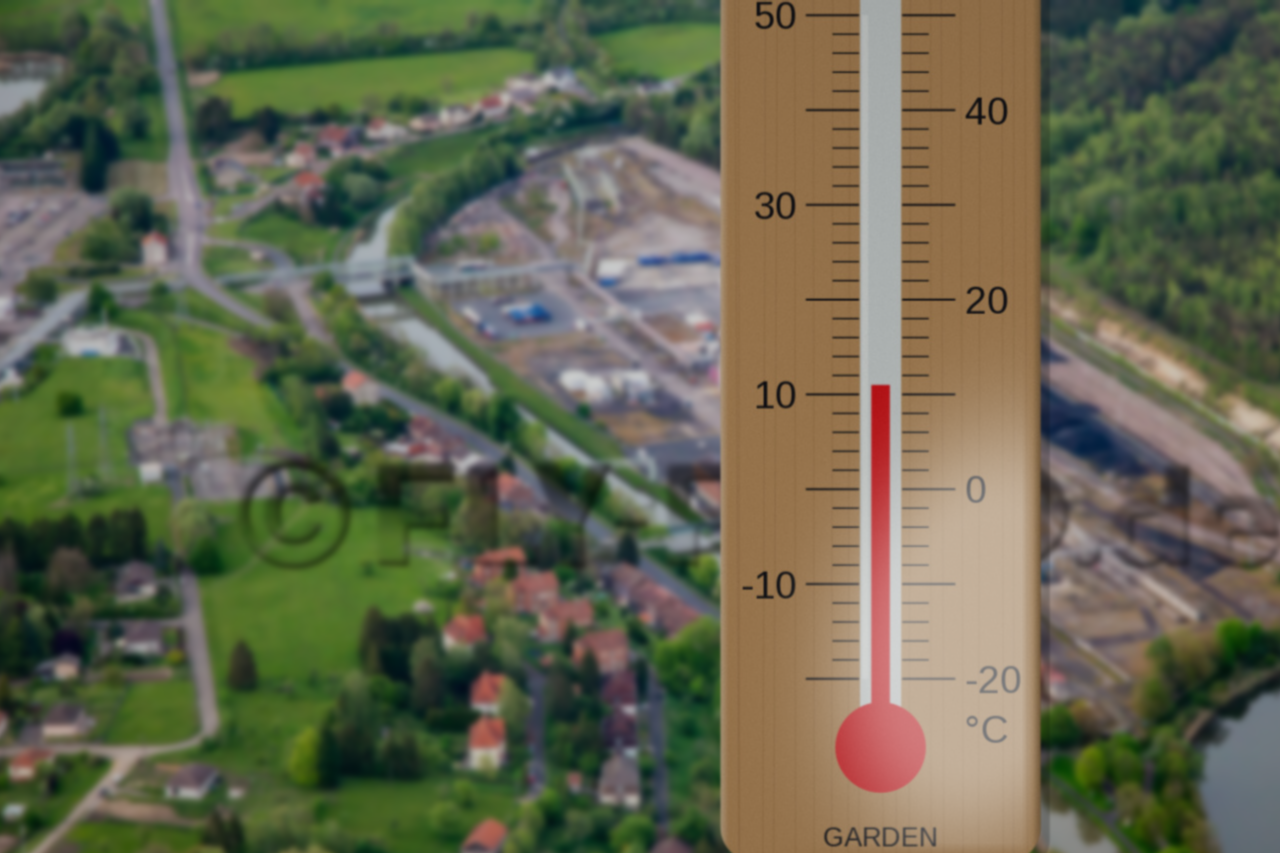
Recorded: {"value": 11, "unit": "°C"}
